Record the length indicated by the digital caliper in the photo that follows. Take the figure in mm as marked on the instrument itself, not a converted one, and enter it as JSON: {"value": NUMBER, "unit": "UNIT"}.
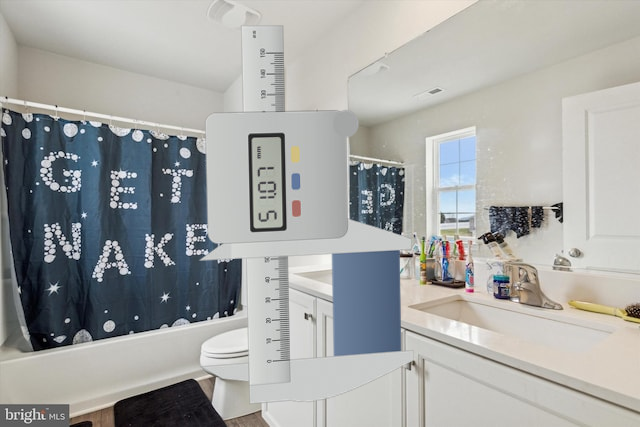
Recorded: {"value": 51.07, "unit": "mm"}
